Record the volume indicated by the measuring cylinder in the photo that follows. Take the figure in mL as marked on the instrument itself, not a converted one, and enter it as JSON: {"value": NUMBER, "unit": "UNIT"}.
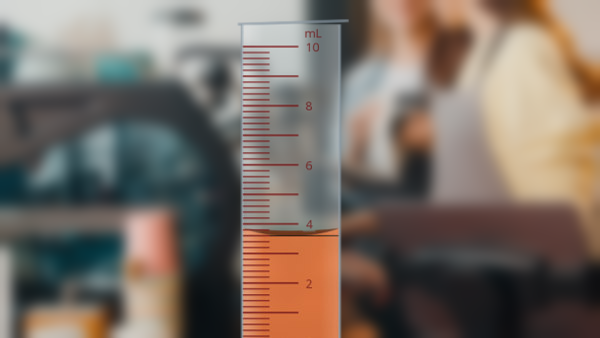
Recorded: {"value": 3.6, "unit": "mL"}
